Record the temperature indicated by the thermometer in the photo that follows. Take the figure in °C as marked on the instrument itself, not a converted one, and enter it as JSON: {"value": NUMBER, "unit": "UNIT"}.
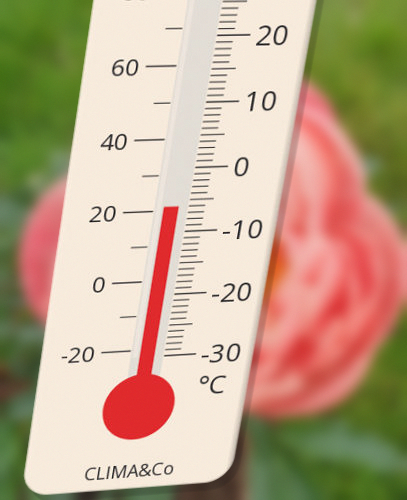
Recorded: {"value": -6, "unit": "°C"}
